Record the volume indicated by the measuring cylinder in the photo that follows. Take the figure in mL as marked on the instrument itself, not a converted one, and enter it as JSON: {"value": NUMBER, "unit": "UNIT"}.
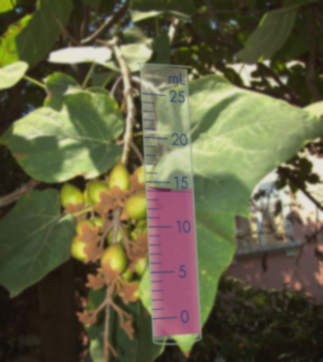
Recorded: {"value": 14, "unit": "mL"}
